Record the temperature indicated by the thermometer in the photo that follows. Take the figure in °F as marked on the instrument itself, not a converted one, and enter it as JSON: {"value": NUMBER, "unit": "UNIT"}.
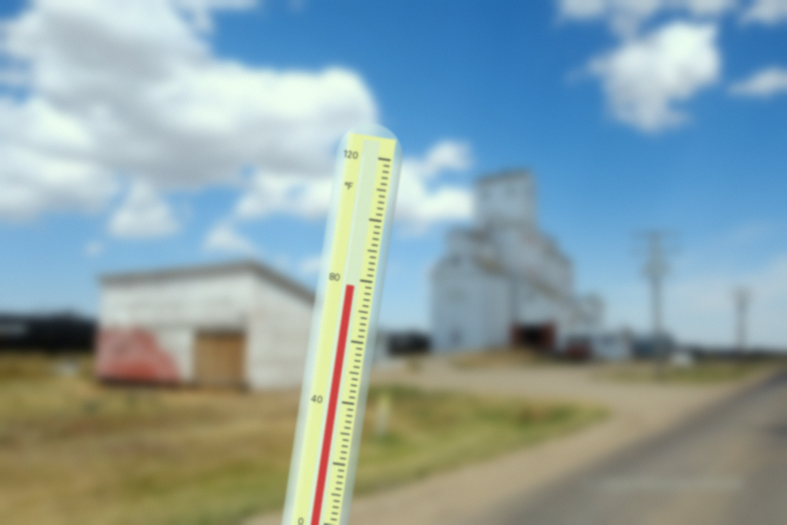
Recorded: {"value": 78, "unit": "°F"}
